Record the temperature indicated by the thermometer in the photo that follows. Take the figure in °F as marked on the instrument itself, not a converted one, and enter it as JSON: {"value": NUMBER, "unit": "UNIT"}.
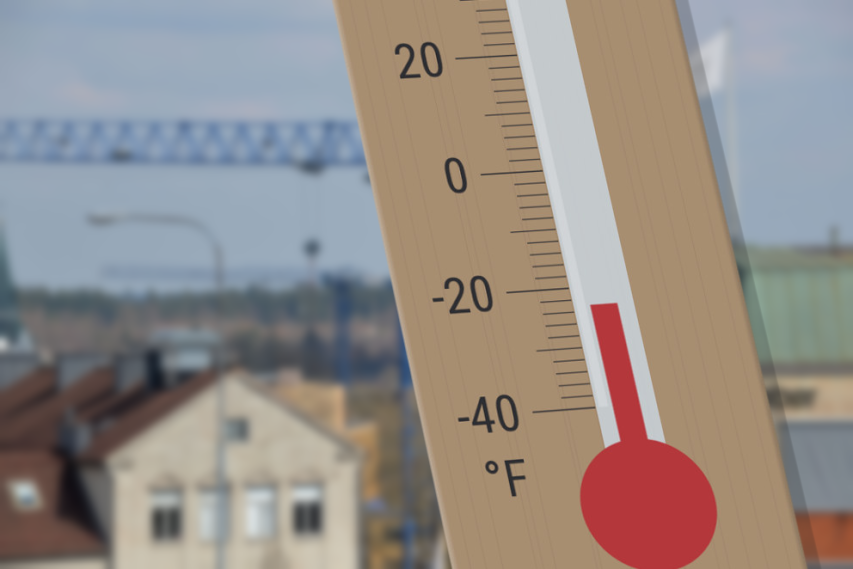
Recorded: {"value": -23, "unit": "°F"}
